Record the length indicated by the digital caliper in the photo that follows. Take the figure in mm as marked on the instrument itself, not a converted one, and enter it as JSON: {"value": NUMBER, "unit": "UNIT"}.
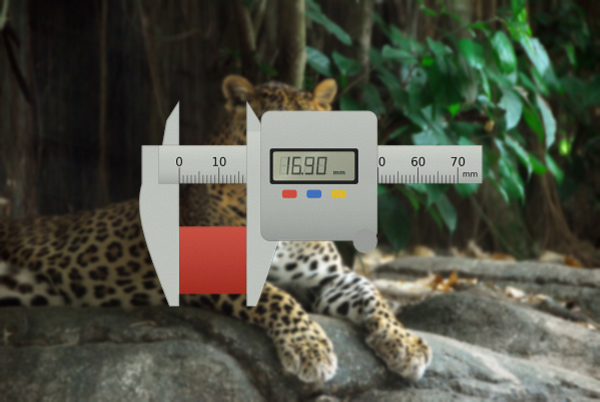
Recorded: {"value": 16.90, "unit": "mm"}
